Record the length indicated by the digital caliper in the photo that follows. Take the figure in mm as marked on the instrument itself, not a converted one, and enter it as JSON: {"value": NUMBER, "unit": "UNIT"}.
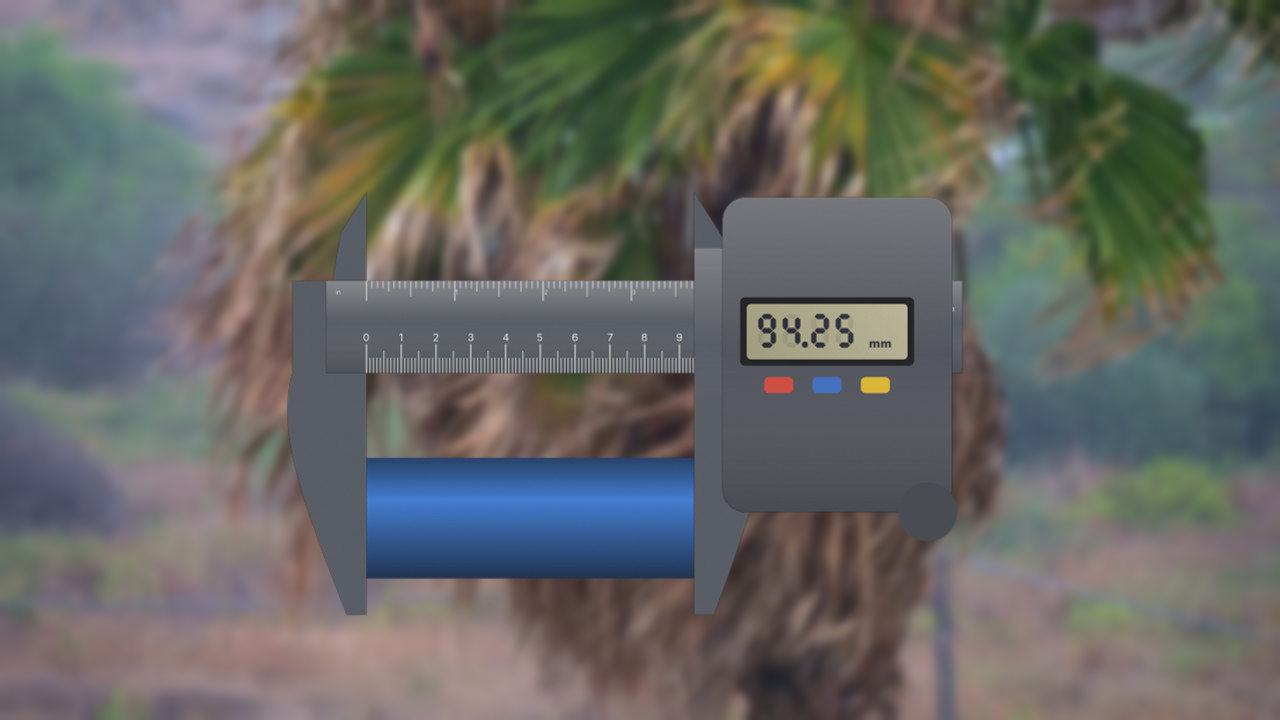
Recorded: {"value": 94.25, "unit": "mm"}
